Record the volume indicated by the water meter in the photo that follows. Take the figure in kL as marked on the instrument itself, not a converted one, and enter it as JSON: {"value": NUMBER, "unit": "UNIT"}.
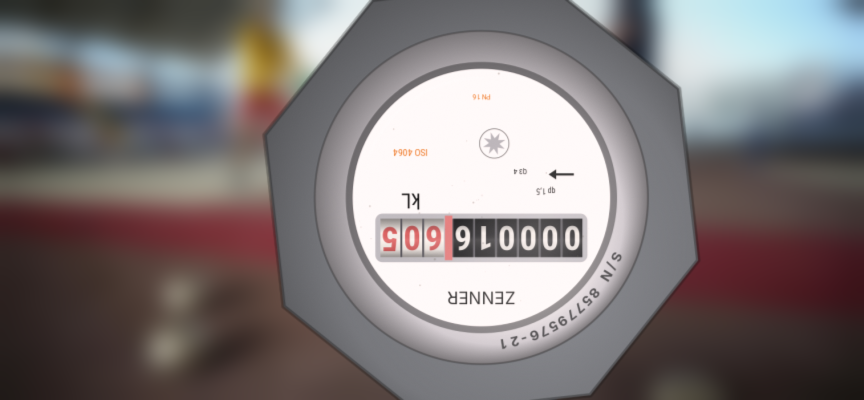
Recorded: {"value": 16.605, "unit": "kL"}
